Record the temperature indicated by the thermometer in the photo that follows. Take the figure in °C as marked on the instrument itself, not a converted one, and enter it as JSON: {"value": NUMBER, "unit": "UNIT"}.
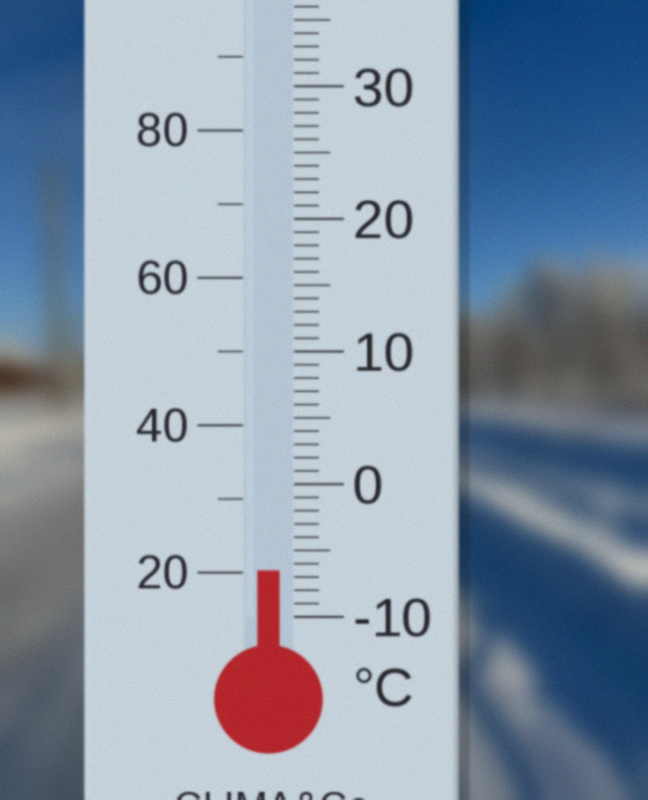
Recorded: {"value": -6.5, "unit": "°C"}
